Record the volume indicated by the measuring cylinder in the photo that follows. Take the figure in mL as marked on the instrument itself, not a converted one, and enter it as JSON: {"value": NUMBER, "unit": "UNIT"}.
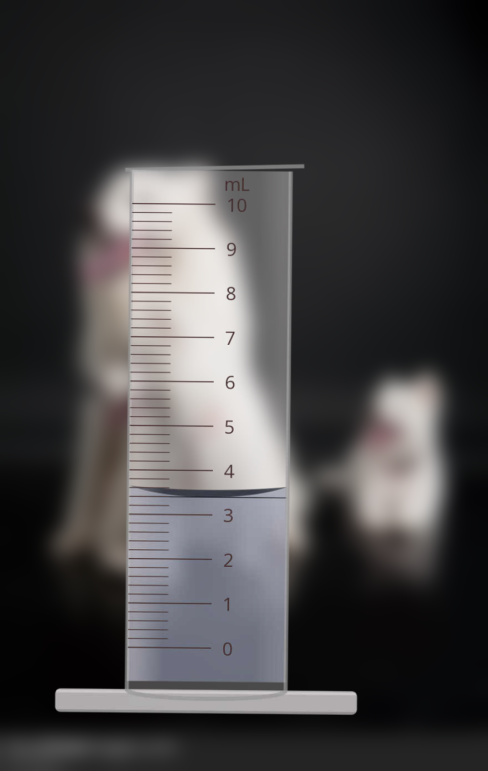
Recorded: {"value": 3.4, "unit": "mL"}
